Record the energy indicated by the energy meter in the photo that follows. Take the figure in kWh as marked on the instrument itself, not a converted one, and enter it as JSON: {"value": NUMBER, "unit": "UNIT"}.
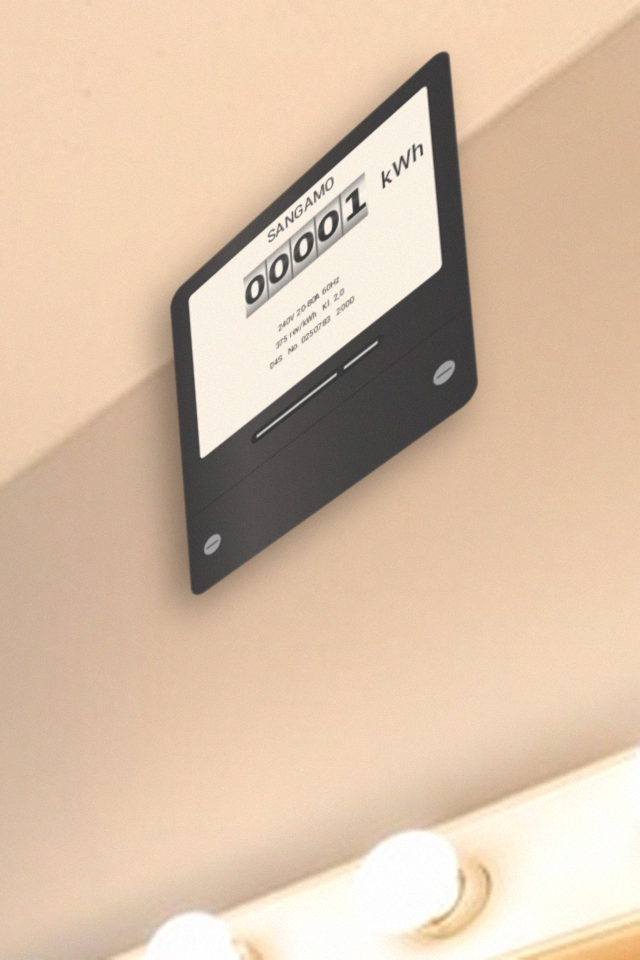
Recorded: {"value": 1, "unit": "kWh"}
